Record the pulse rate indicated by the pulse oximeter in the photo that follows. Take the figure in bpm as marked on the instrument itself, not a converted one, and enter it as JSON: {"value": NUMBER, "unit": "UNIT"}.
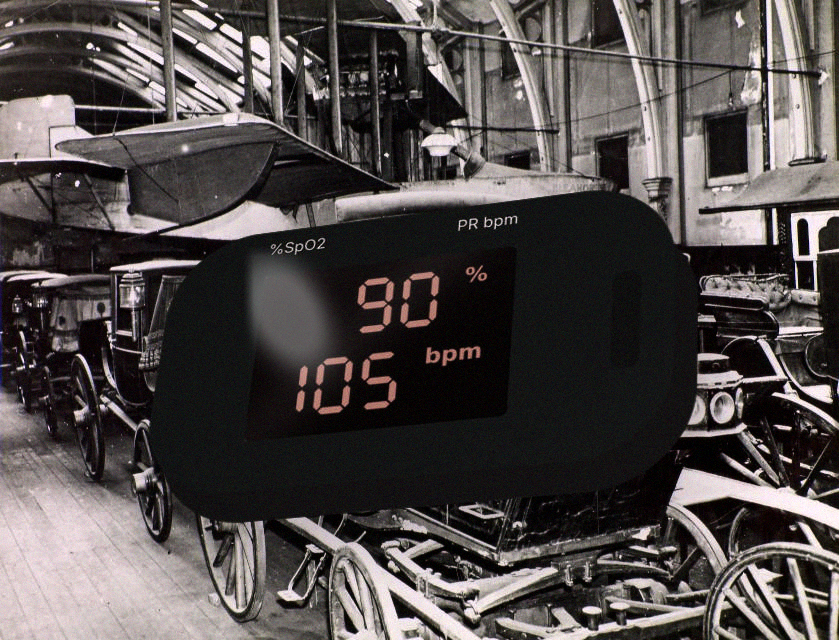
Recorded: {"value": 105, "unit": "bpm"}
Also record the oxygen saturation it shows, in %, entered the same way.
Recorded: {"value": 90, "unit": "%"}
